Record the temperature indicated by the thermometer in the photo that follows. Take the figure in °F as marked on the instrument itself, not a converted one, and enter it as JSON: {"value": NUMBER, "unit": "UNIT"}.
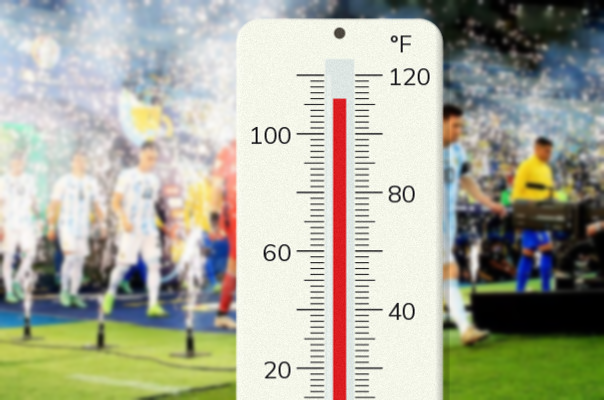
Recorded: {"value": 112, "unit": "°F"}
